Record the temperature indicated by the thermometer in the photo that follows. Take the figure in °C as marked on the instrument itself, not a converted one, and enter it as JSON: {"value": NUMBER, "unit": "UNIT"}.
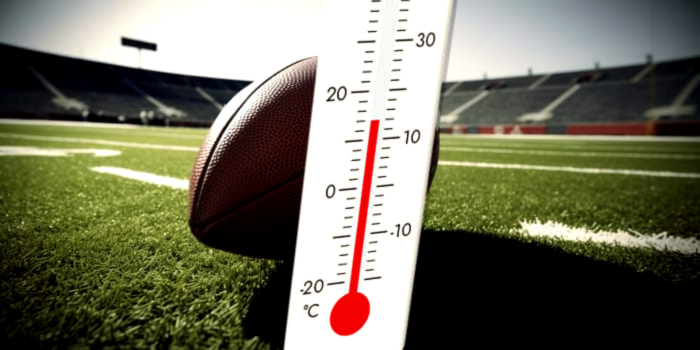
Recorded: {"value": 14, "unit": "°C"}
